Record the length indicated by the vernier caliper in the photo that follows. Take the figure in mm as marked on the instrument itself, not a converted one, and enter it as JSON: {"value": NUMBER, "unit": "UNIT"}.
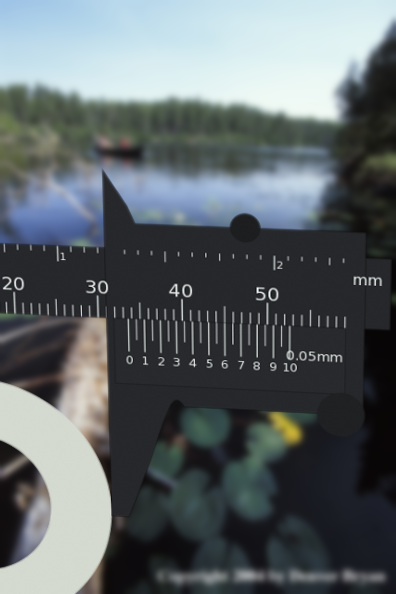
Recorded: {"value": 33.6, "unit": "mm"}
